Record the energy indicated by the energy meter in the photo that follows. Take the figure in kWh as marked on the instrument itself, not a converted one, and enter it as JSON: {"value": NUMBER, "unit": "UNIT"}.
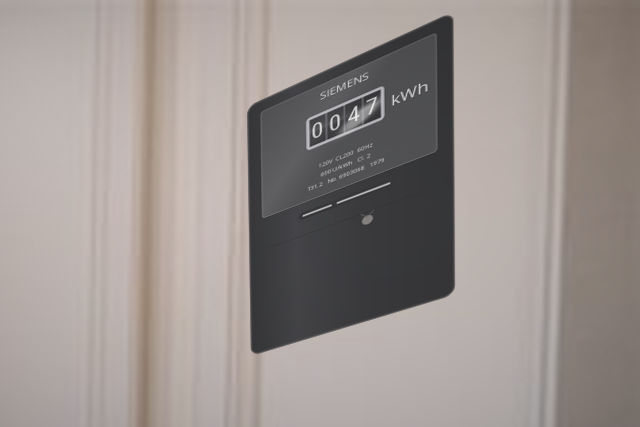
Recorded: {"value": 47, "unit": "kWh"}
